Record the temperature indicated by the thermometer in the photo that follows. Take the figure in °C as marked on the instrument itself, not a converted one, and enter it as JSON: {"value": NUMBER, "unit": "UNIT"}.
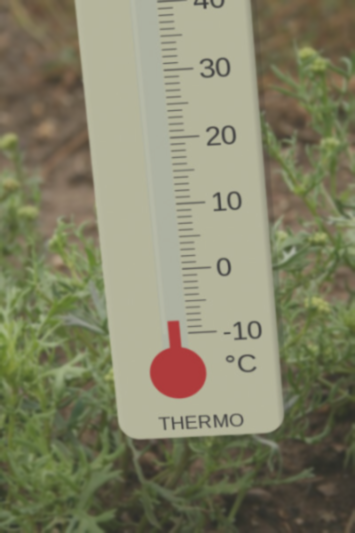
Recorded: {"value": -8, "unit": "°C"}
